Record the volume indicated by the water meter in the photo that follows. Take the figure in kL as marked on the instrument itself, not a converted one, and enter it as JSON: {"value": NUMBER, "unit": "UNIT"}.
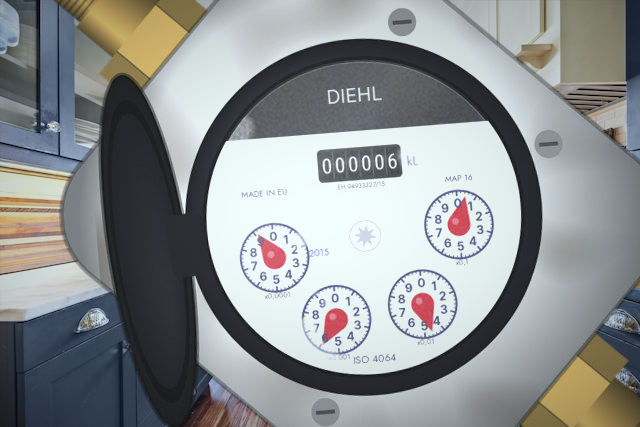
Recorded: {"value": 6.0459, "unit": "kL"}
